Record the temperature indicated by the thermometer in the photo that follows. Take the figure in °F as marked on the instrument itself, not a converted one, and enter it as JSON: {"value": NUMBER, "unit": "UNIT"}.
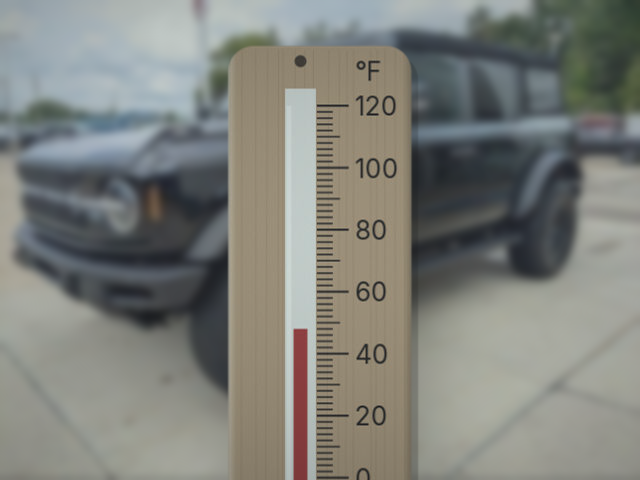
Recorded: {"value": 48, "unit": "°F"}
